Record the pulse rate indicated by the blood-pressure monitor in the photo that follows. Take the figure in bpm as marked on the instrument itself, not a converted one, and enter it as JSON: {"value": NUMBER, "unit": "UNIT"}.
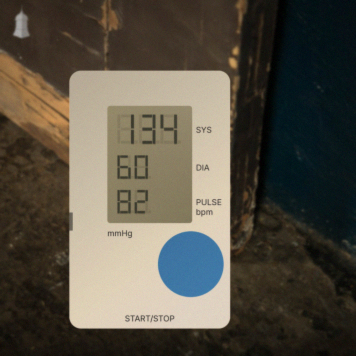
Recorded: {"value": 82, "unit": "bpm"}
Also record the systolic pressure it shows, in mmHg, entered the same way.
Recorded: {"value": 134, "unit": "mmHg"}
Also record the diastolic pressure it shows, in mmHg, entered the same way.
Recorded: {"value": 60, "unit": "mmHg"}
